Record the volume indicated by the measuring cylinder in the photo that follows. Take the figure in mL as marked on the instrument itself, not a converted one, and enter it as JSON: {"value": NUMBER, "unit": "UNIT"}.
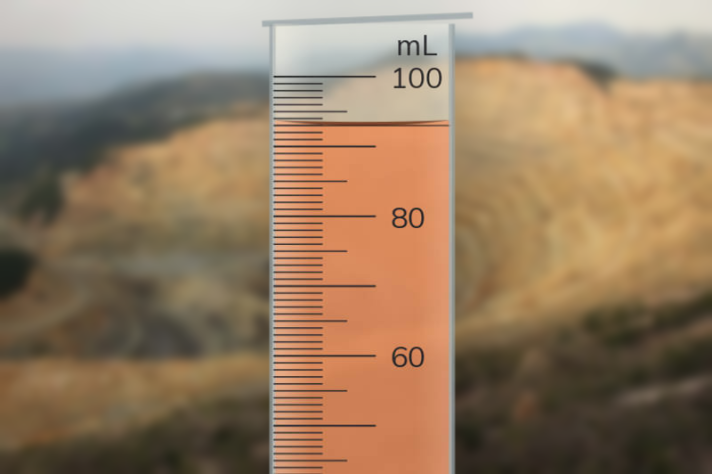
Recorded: {"value": 93, "unit": "mL"}
